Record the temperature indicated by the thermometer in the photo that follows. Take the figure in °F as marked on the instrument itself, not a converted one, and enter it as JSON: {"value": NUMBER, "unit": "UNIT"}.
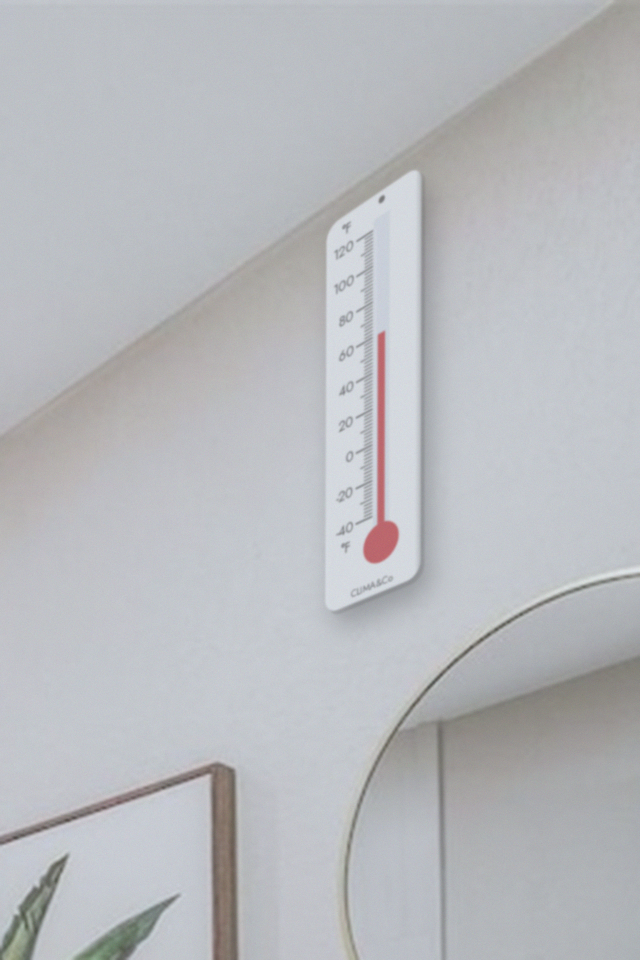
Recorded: {"value": 60, "unit": "°F"}
